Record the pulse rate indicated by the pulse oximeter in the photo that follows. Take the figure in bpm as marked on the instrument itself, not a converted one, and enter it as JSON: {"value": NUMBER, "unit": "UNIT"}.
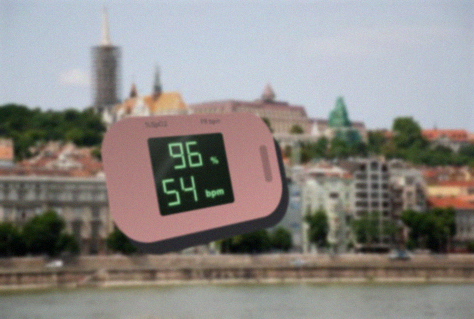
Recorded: {"value": 54, "unit": "bpm"}
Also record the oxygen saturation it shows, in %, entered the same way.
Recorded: {"value": 96, "unit": "%"}
